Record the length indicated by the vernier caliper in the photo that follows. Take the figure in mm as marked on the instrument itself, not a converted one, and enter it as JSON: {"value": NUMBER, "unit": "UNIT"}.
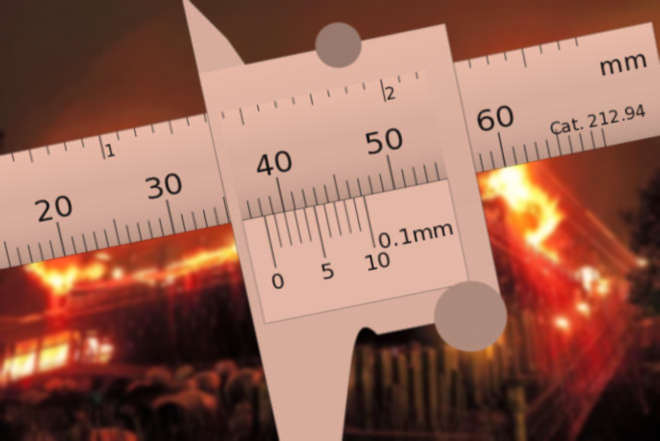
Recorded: {"value": 38.2, "unit": "mm"}
